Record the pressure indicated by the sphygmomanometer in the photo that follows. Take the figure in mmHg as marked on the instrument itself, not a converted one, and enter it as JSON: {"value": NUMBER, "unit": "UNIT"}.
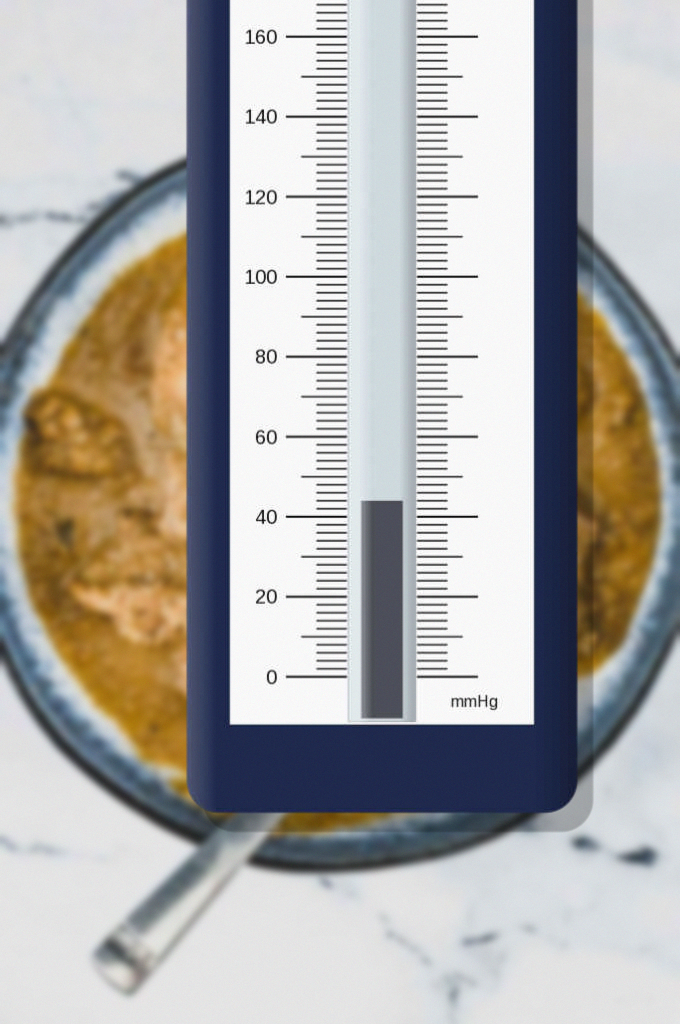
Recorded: {"value": 44, "unit": "mmHg"}
